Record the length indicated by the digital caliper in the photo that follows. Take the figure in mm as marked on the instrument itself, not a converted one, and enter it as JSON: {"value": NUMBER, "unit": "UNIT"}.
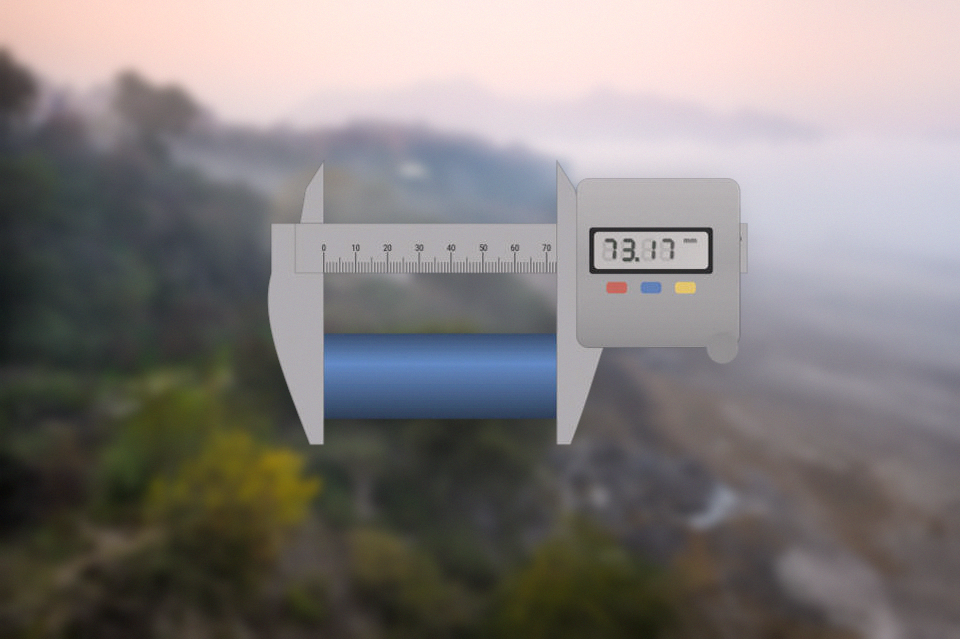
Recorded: {"value": 73.17, "unit": "mm"}
